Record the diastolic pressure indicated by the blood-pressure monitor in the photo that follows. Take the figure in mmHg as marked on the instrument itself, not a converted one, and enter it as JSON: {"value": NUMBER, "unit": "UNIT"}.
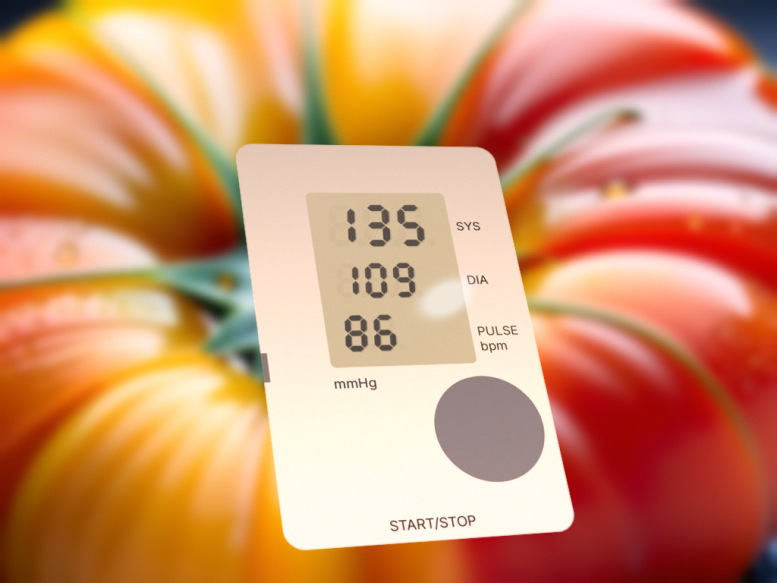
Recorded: {"value": 109, "unit": "mmHg"}
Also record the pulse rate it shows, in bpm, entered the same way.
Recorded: {"value": 86, "unit": "bpm"}
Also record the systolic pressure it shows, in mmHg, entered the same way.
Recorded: {"value": 135, "unit": "mmHg"}
